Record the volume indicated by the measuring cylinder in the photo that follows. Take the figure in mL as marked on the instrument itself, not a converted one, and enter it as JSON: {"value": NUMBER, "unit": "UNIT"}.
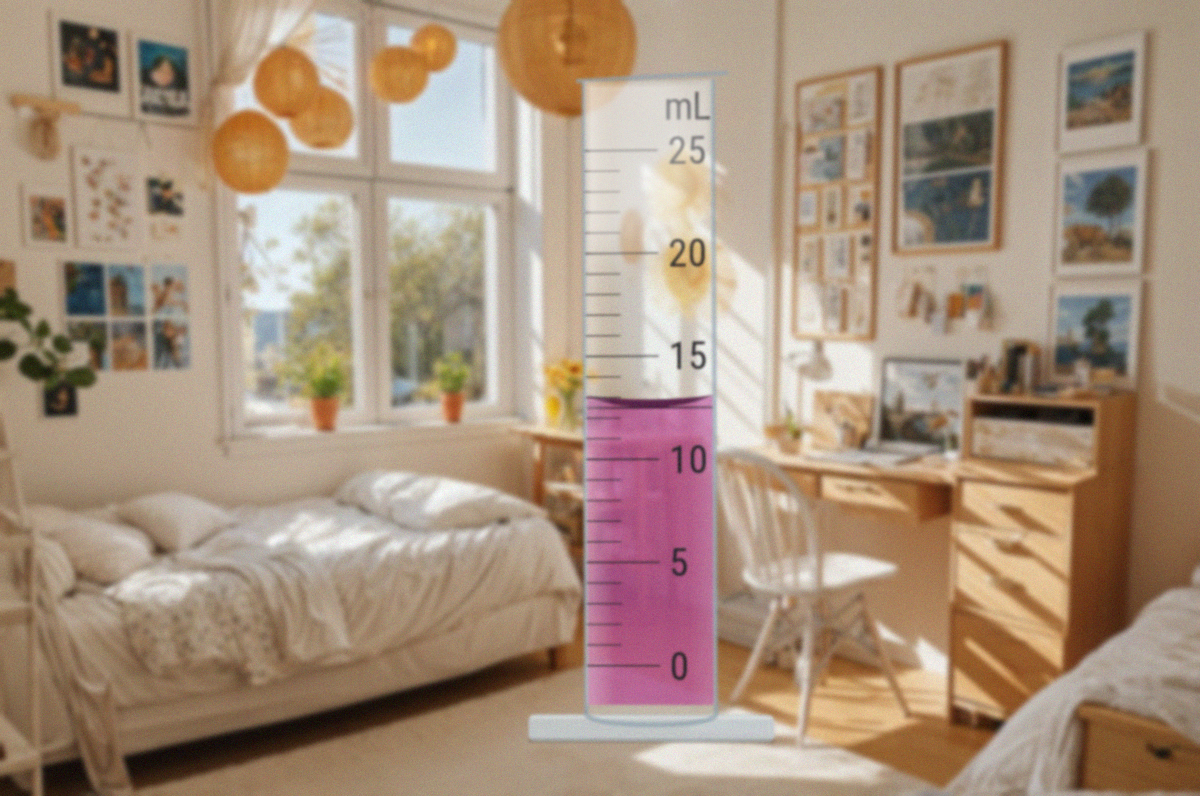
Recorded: {"value": 12.5, "unit": "mL"}
